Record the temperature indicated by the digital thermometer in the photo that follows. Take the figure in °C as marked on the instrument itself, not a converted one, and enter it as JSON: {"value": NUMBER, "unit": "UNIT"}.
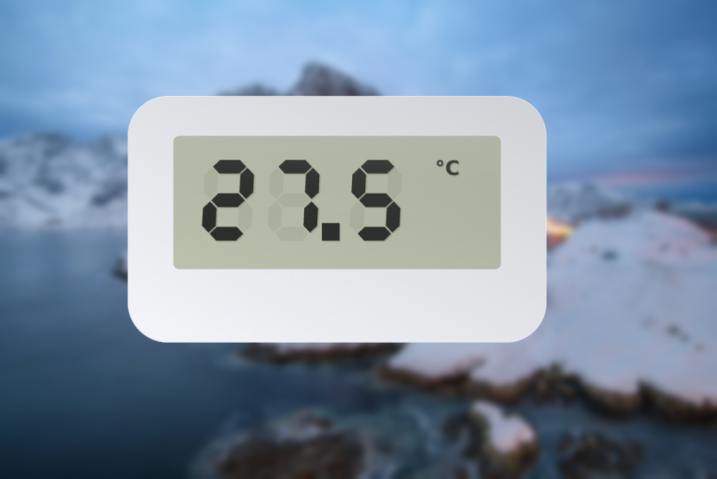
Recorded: {"value": 27.5, "unit": "°C"}
